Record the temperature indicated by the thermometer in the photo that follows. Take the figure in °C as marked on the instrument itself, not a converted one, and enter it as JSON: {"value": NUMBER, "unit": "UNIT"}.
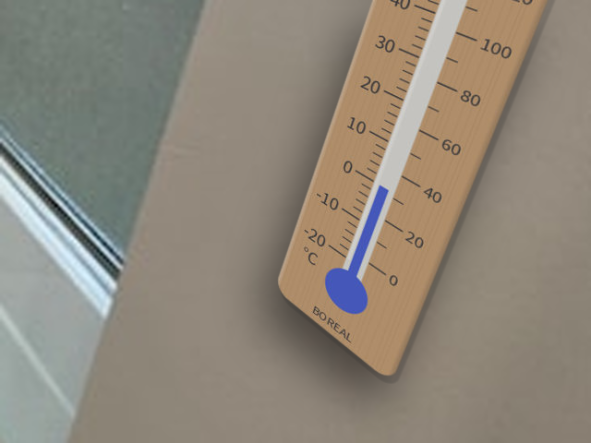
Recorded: {"value": 0, "unit": "°C"}
